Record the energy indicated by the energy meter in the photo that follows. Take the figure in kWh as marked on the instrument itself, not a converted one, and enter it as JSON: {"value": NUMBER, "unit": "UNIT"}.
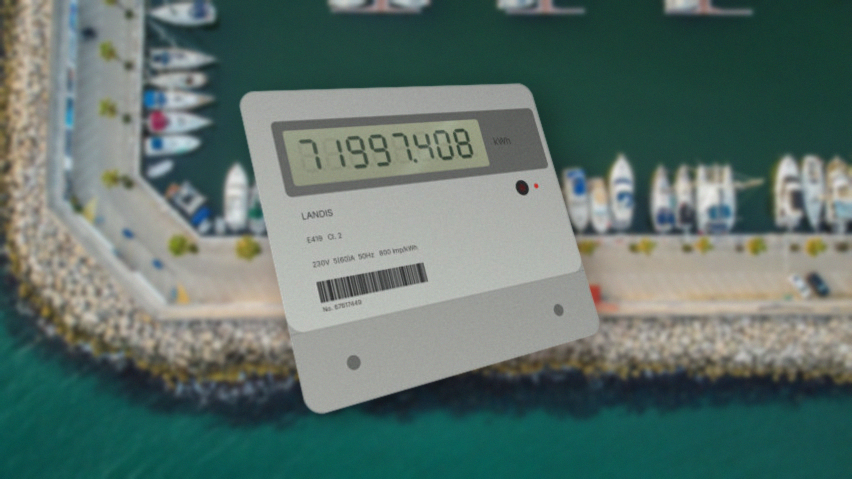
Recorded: {"value": 71997.408, "unit": "kWh"}
